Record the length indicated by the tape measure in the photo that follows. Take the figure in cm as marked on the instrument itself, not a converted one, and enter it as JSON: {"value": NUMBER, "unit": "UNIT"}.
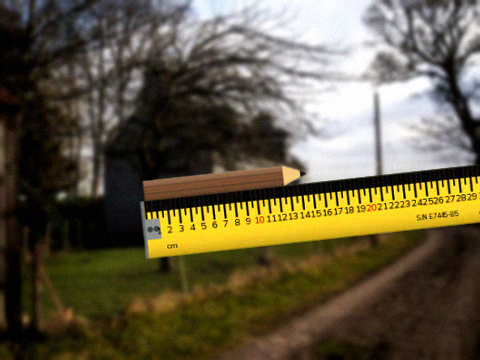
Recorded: {"value": 14.5, "unit": "cm"}
